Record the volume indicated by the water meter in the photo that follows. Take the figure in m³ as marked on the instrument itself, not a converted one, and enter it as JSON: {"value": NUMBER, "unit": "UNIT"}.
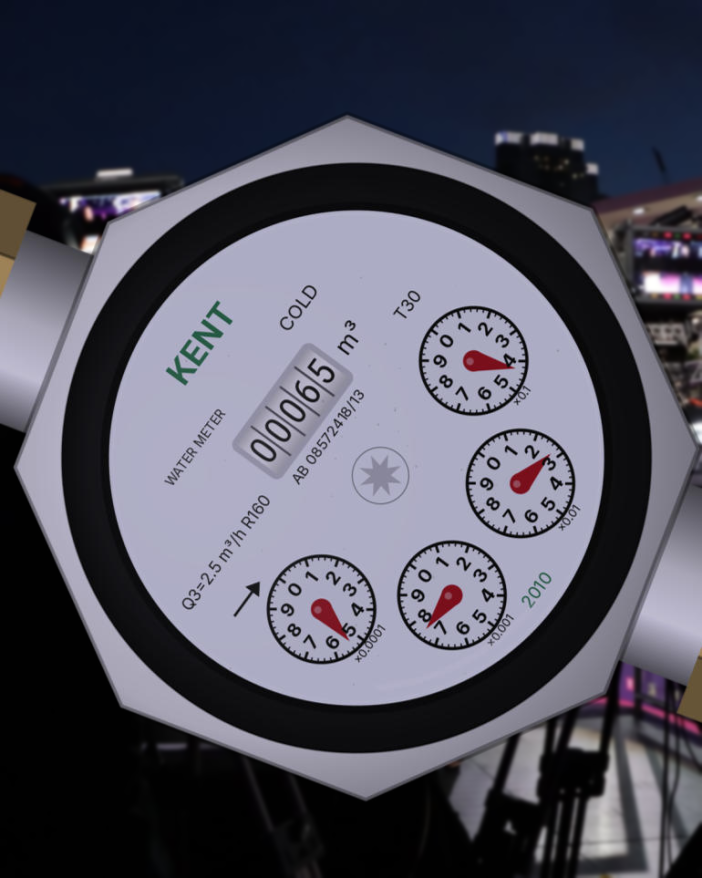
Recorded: {"value": 65.4275, "unit": "m³"}
